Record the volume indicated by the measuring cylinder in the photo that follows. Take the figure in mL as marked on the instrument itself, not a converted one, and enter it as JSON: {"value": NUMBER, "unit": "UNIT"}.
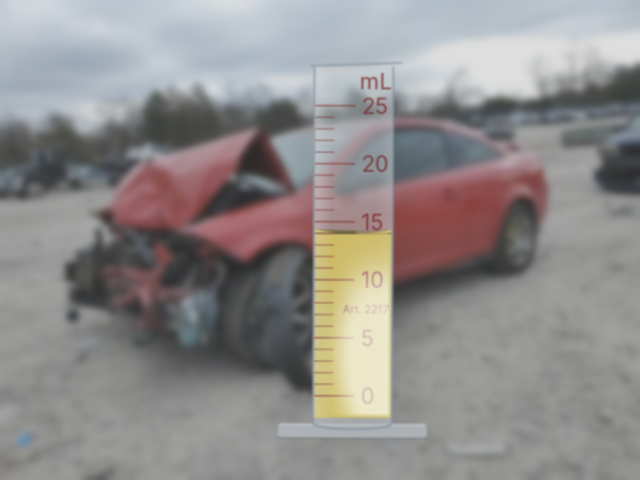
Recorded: {"value": 14, "unit": "mL"}
